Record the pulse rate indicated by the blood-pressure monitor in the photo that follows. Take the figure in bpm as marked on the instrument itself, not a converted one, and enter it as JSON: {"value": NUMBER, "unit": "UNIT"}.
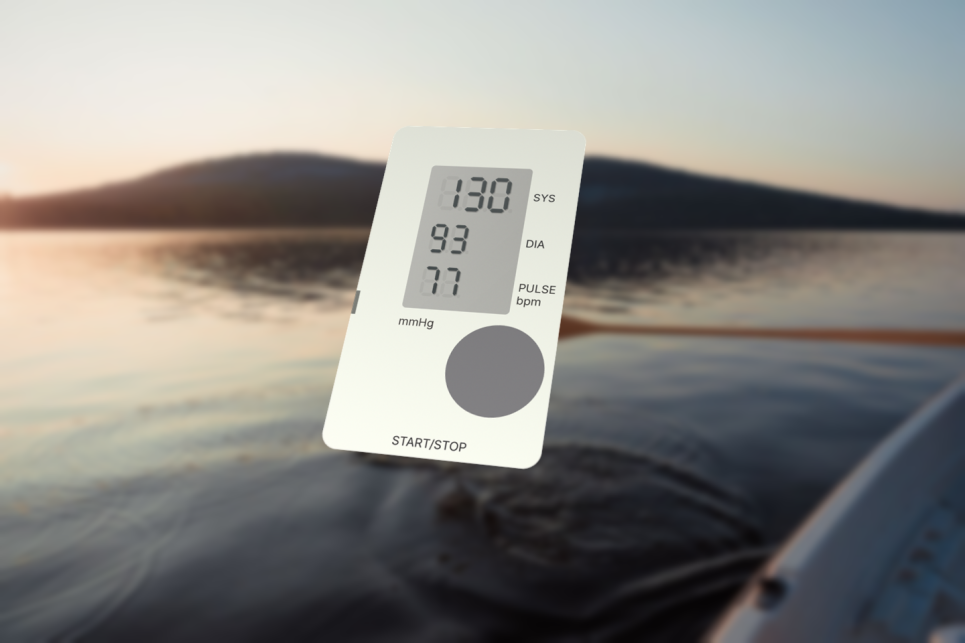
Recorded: {"value": 77, "unit": "bpm"}
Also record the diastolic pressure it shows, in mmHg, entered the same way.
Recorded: {"value": 93, "unit": "mmHg"}
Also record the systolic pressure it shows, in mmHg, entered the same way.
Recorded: {"value": 130, "unit": "mmHg"}
